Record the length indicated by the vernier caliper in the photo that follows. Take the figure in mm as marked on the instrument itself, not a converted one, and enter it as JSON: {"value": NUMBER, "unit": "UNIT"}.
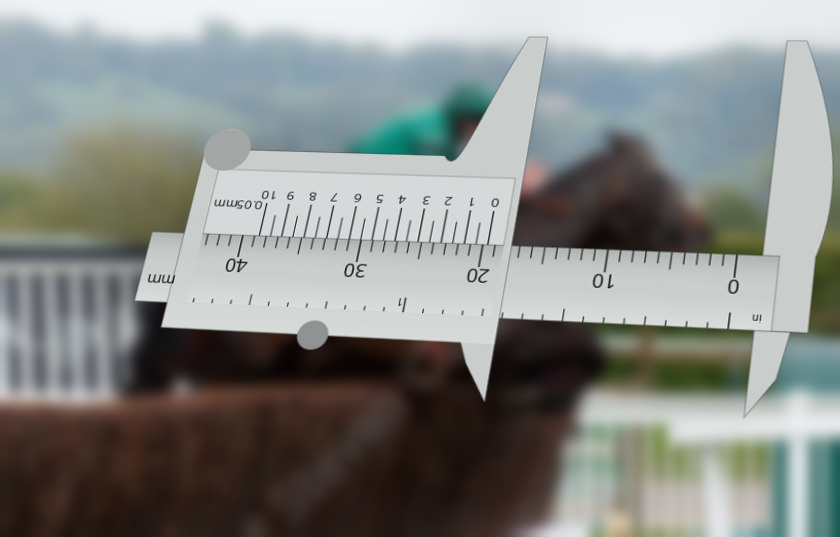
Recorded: {"value": 19.6, "unit": "mm"}
